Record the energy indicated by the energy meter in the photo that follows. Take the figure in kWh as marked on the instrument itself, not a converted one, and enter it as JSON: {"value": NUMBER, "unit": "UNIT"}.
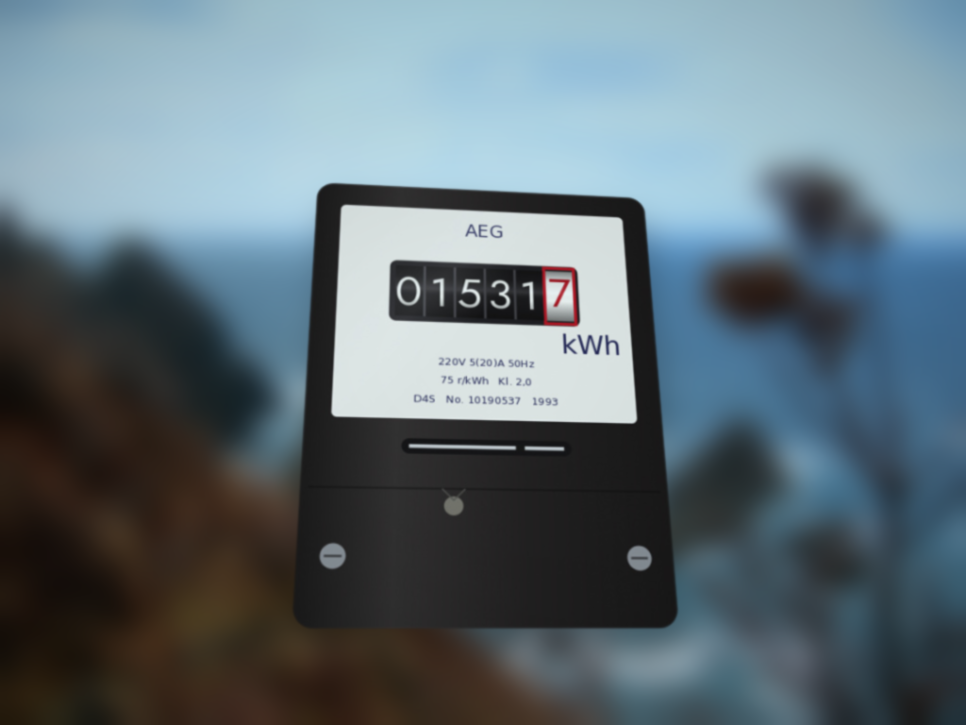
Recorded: {"value": 1531.7, "unit": "kWh"}
